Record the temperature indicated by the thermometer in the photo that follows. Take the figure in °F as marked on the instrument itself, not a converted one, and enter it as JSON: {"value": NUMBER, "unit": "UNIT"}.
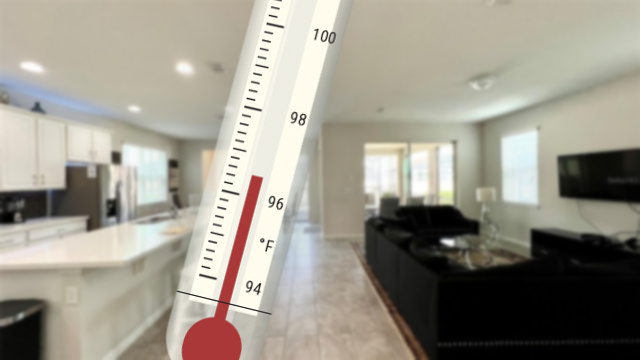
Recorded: {"value": 96.5, "unit": "°F"}
